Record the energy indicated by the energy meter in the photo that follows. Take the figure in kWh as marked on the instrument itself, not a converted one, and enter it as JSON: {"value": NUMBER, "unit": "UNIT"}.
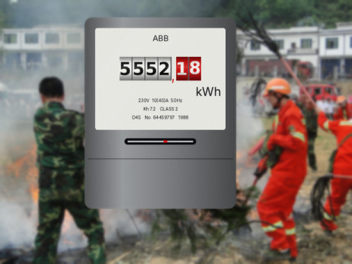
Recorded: {"value": 5552.18, "unit": "kWh"}
